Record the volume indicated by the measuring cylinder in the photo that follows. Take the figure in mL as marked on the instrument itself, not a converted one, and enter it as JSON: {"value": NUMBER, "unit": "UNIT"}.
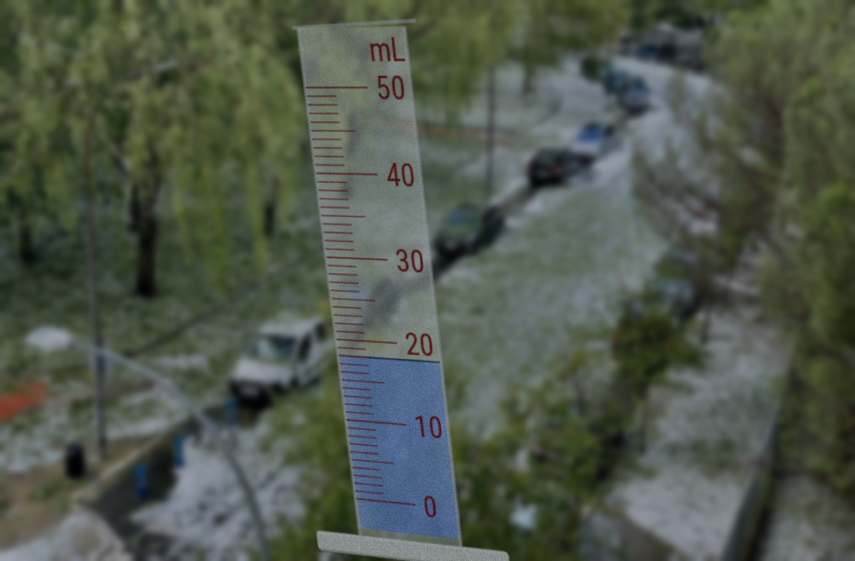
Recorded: {"value": 18, "unit": "mL"}
